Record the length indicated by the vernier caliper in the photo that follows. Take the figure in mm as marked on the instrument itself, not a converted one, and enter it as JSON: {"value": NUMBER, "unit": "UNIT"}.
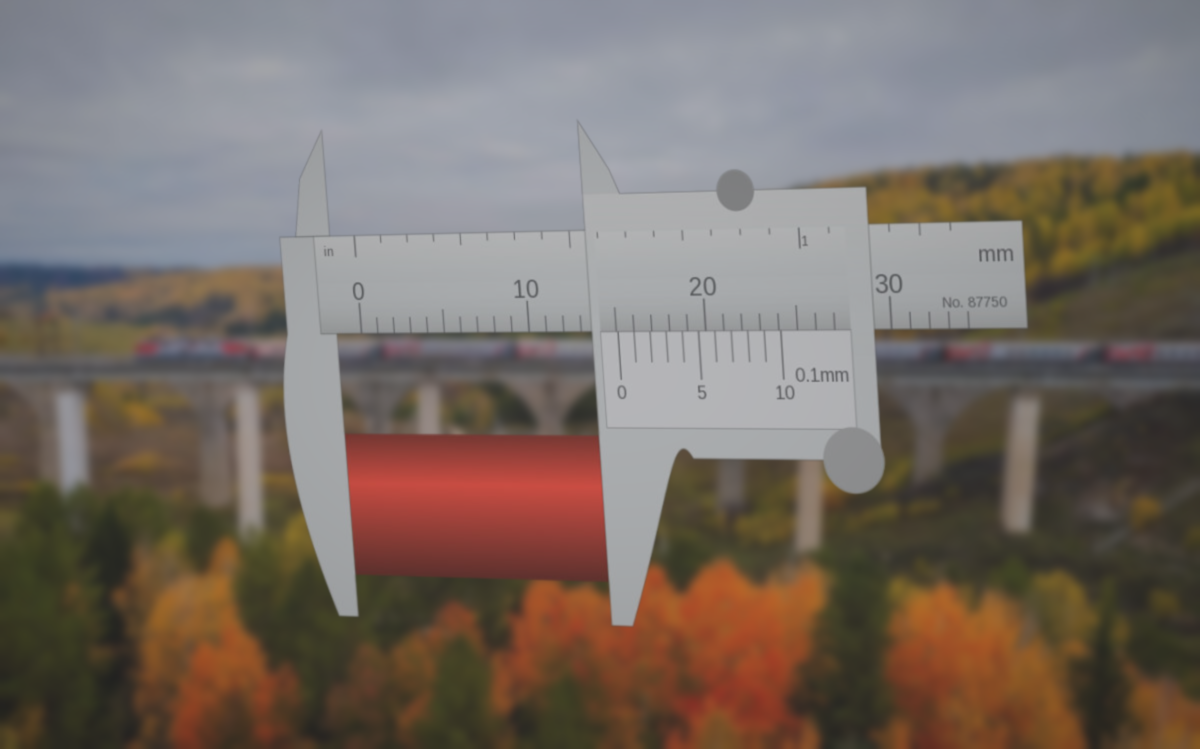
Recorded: {"value": 15.1, "unit": "mm"}
